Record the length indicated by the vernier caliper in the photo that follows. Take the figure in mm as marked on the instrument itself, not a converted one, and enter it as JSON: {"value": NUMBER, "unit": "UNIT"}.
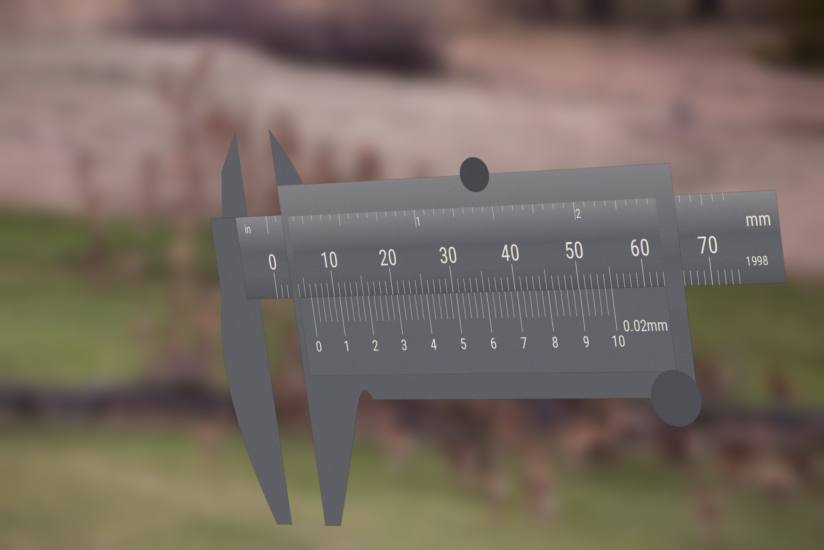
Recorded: {"value": 6.0, "unit": "mm"}
